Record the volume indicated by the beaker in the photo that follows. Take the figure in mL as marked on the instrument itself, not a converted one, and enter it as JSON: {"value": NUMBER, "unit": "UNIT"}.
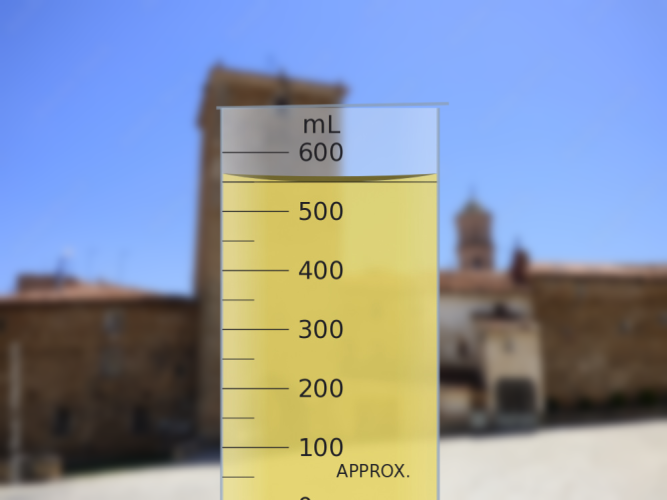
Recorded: {"value": 550, "unit": "mL"}
